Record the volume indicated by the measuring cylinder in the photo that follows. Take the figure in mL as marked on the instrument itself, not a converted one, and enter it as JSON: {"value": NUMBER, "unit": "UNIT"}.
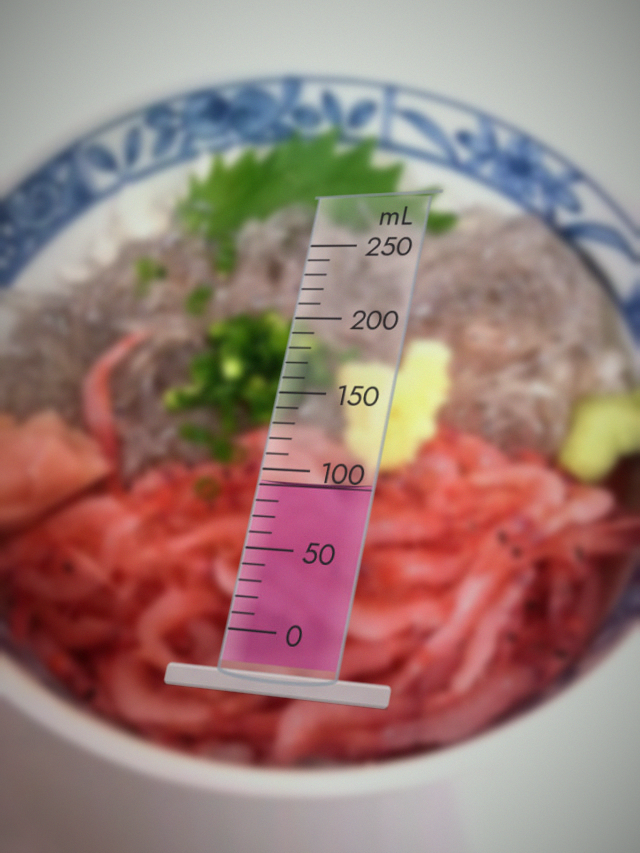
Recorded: {"value": 90, "unit": "mL"}
